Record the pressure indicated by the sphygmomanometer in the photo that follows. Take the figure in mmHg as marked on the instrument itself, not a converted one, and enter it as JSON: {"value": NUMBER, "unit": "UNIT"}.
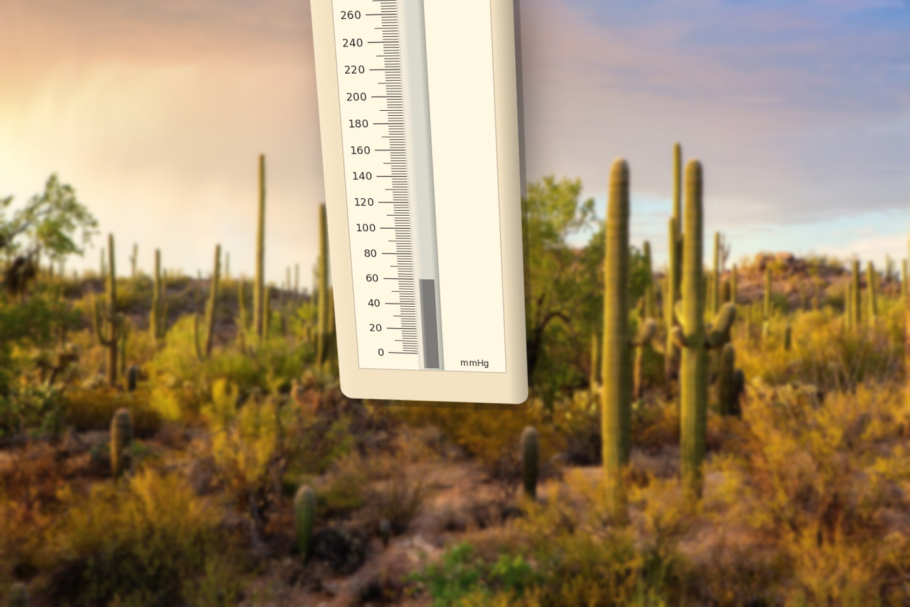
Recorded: {"value": 60, "unit": "mmHg"}
